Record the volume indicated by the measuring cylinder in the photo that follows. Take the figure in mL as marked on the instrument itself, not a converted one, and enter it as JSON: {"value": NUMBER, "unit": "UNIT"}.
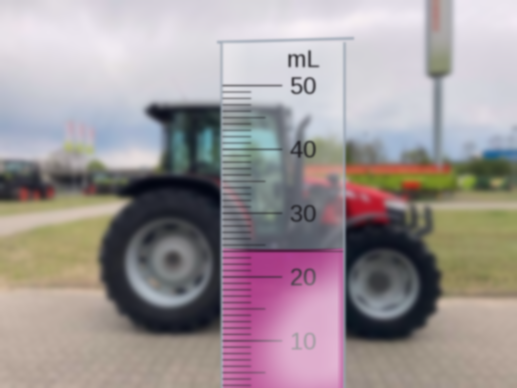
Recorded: {"value": 24, "unit": "mL"}
